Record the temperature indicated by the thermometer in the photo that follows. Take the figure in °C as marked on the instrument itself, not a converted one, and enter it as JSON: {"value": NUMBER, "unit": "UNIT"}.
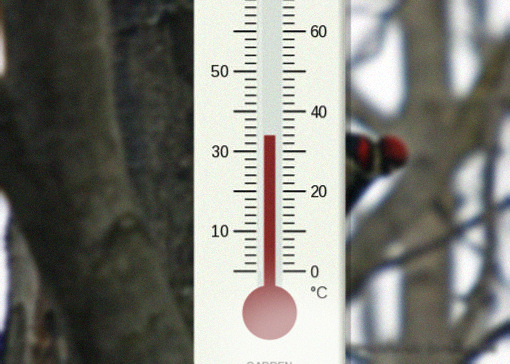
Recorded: {"value": 34, "unit": "°C"}
